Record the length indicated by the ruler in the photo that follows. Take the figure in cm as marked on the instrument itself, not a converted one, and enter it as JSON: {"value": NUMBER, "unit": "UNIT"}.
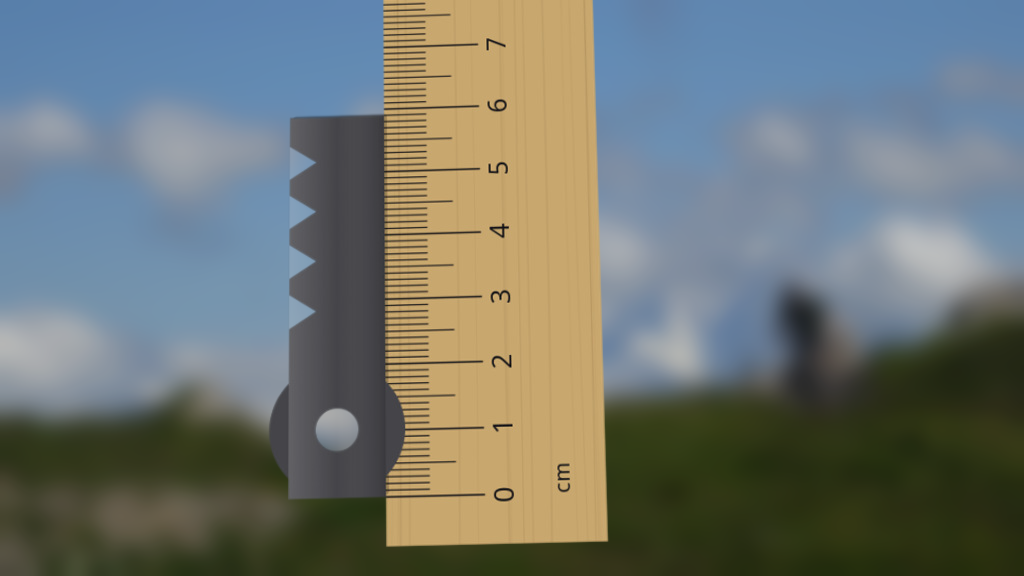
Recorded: {"value": 5.9, "unit": "cm"}
